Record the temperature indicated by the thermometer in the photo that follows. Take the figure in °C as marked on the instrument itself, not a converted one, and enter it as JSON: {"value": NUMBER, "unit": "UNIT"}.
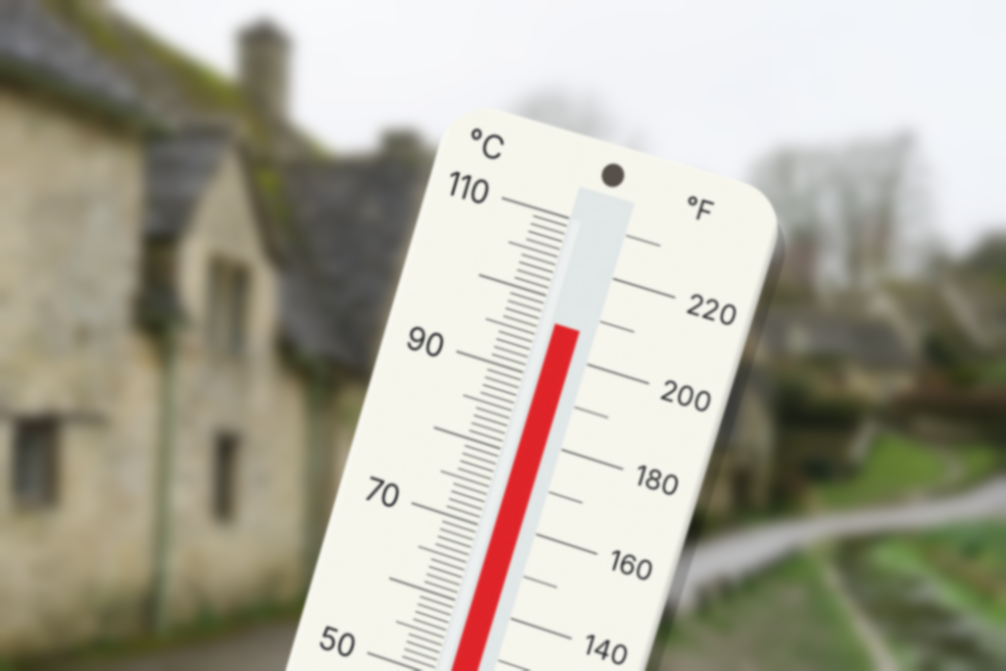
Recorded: {"value": 97, "unit": "°C"}
